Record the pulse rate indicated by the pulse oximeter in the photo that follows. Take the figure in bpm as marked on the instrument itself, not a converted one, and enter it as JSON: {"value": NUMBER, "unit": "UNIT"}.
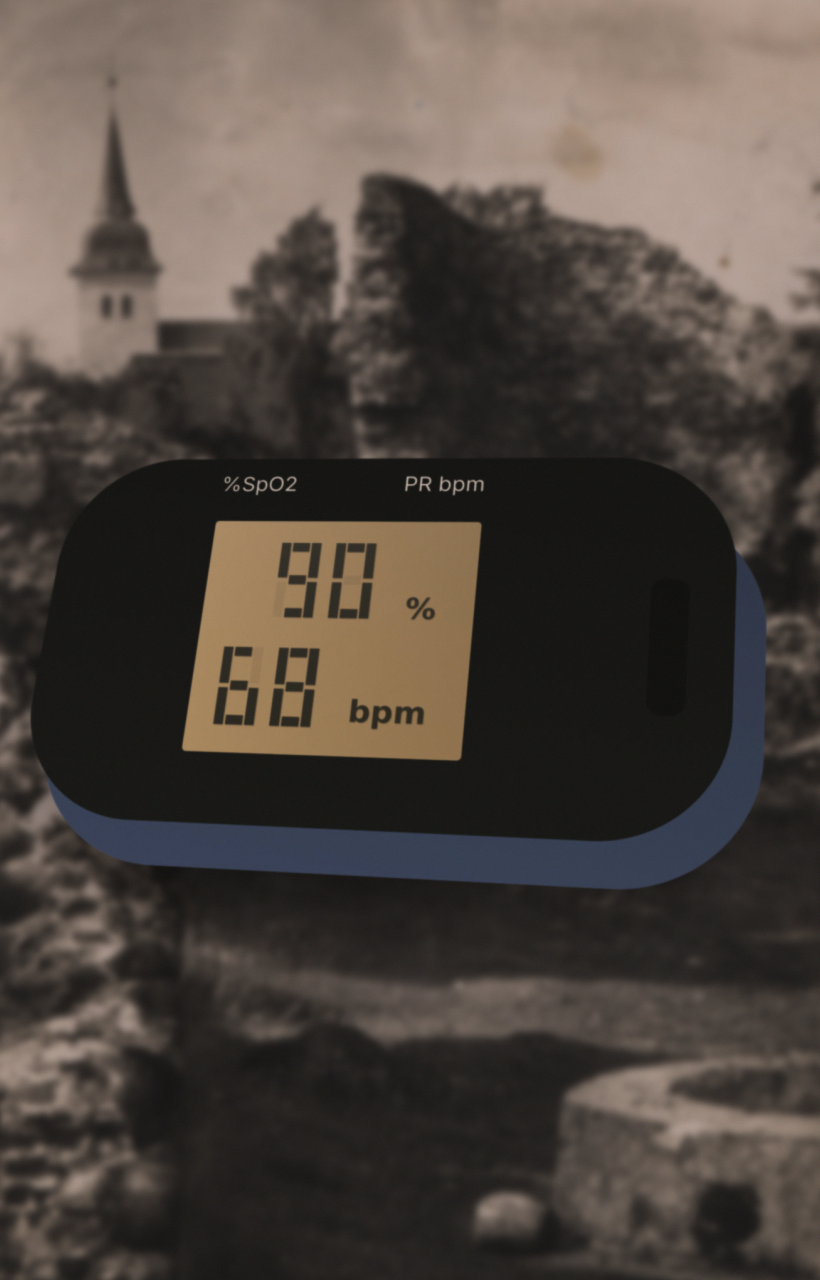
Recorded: {"value": 68, "unit": "bpm"}
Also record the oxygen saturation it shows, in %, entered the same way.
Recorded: {"value": 90, "unit": "%"}
